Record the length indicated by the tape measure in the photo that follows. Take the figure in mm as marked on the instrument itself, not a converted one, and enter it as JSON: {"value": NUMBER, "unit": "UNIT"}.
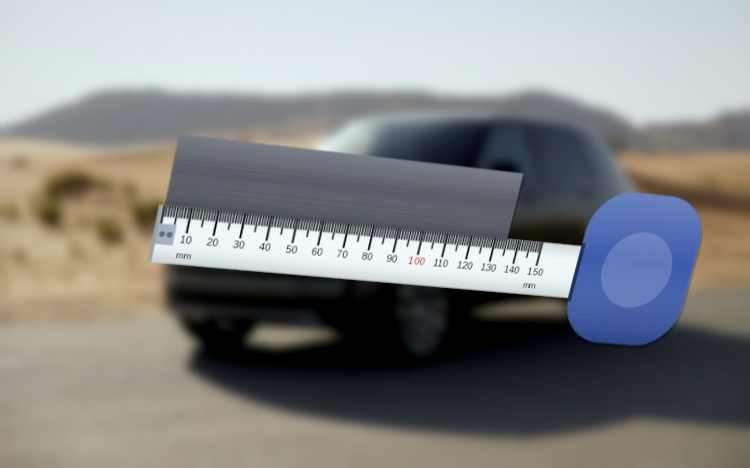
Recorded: {"value": 135, "unit": "mm"}
